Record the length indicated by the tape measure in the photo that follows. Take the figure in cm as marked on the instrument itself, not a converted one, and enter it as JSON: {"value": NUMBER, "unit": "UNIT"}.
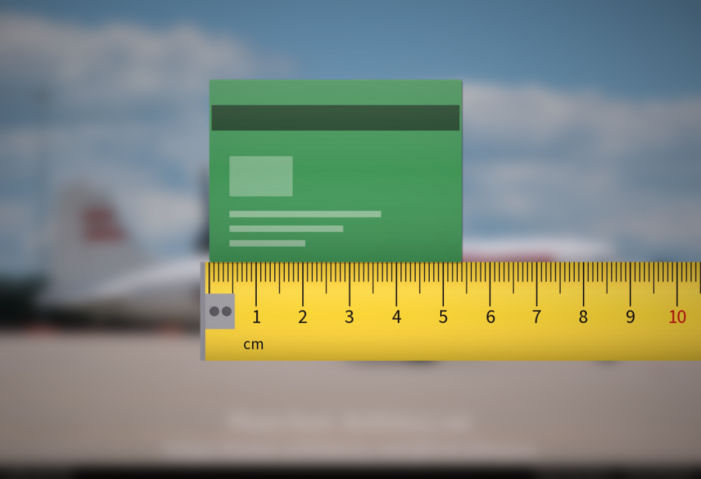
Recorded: {"value": 5.4, "unit": "cm"}
